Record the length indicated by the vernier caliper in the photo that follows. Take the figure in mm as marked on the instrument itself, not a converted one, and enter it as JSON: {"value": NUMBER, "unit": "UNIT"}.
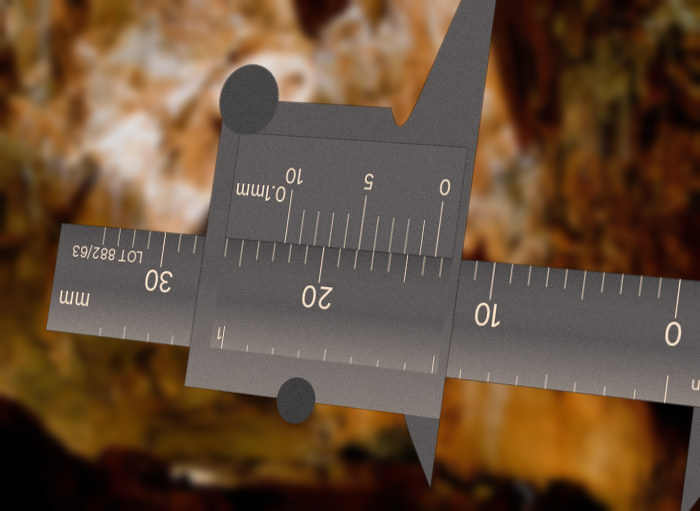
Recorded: {"value": 13.4, "unit": "mm"}
